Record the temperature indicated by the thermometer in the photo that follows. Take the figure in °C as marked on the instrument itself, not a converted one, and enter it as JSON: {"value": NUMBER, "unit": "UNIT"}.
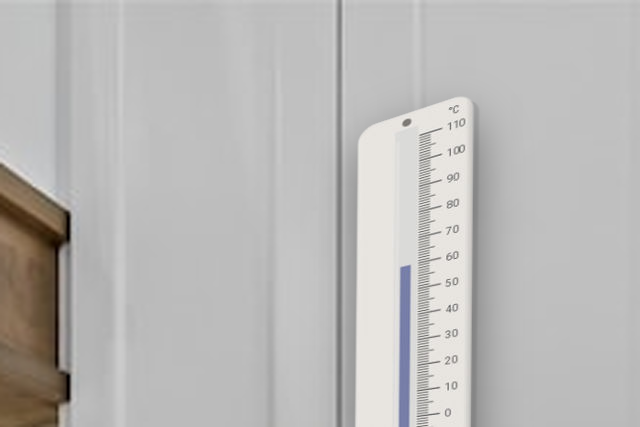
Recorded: {"value": 60, "unit": "°C"}
